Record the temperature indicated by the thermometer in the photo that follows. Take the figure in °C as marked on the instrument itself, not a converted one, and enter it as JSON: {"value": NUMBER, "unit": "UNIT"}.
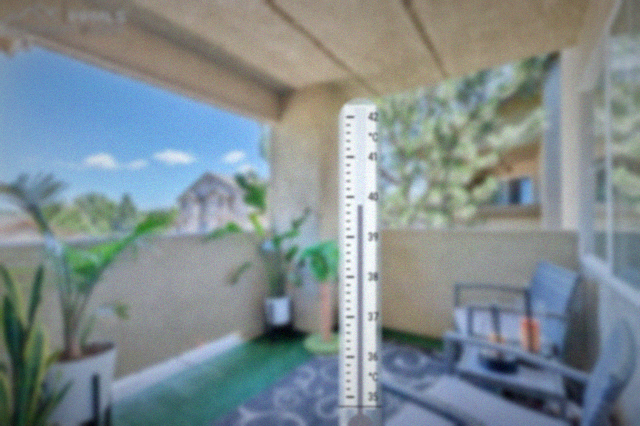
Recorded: {"value": 39.8, "unit": "°C"}
